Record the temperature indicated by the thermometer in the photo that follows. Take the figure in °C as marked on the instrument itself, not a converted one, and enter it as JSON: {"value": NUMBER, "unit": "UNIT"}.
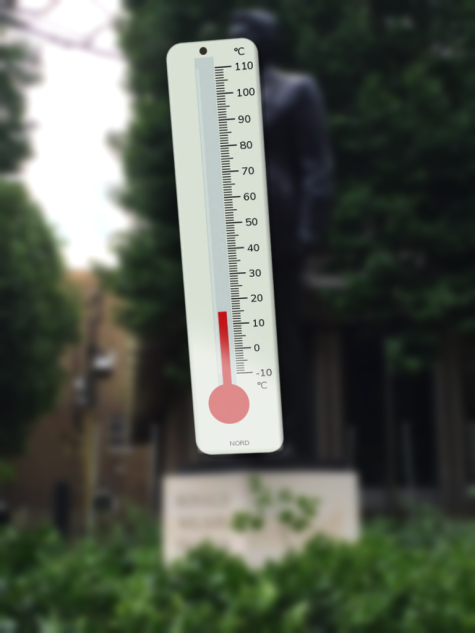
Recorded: {"value": 15, "unit": "°C"}
